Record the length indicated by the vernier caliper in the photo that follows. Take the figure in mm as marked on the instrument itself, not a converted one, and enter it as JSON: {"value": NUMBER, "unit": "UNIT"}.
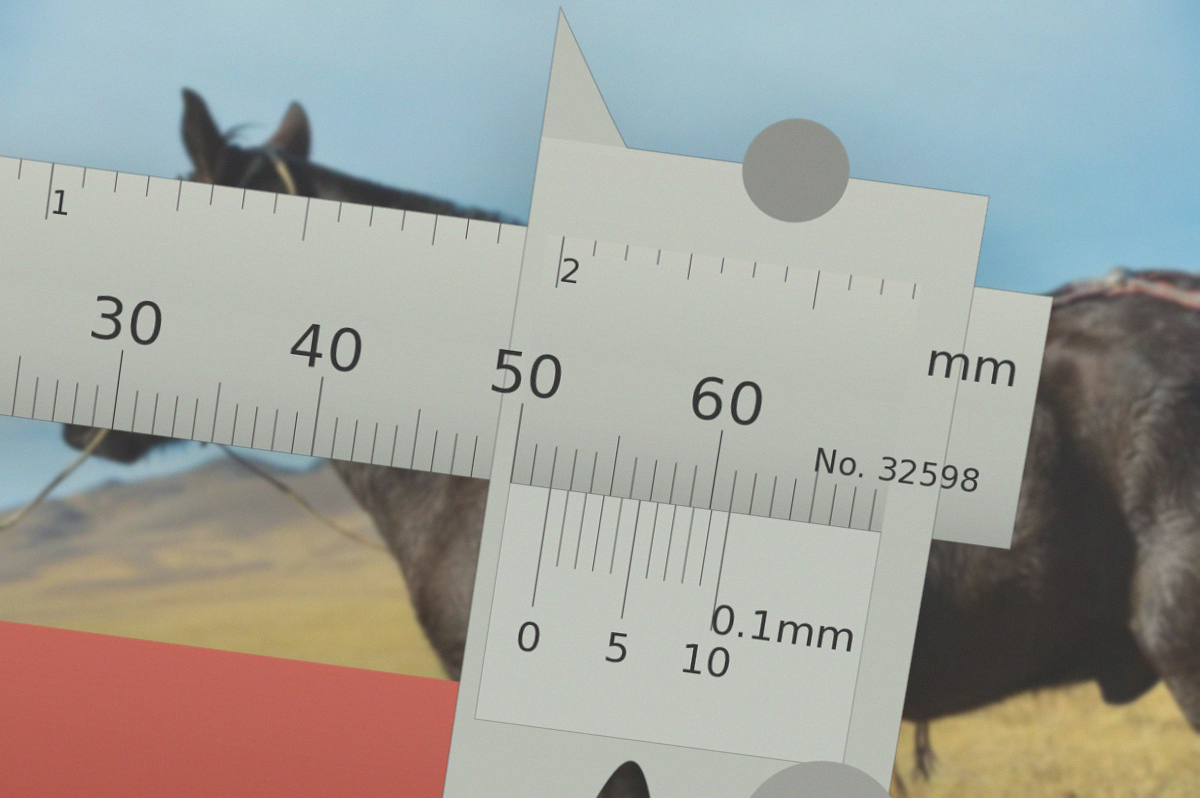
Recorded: {"value": 52.0, "unit": "mm"}
